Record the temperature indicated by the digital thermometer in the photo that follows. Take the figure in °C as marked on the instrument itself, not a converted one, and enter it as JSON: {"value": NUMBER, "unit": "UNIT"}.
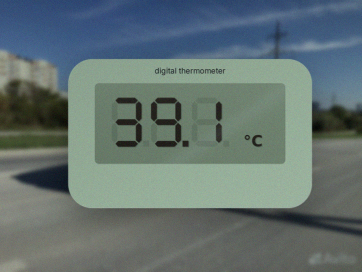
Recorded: {"value": 39.1, "unit": "°C"}
